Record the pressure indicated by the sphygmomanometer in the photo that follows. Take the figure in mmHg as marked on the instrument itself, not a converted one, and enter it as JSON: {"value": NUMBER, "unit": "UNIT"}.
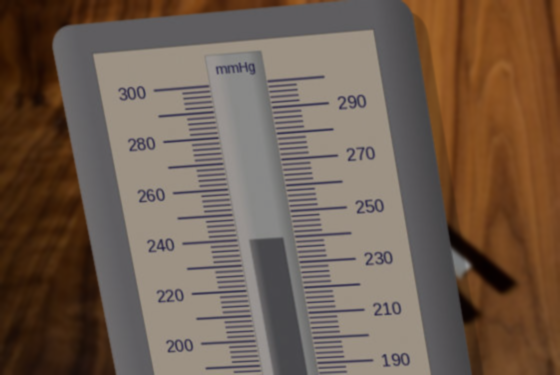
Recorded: {"value": 240, "unit": "mmHg"}
